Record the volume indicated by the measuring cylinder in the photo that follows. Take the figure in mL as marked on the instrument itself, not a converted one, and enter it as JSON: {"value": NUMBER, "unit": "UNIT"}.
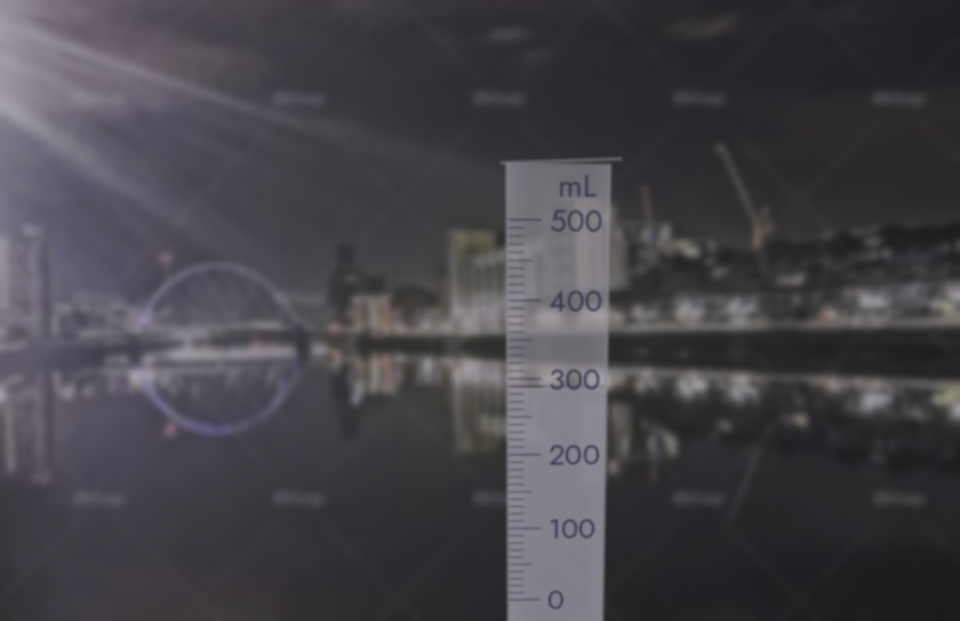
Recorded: {"value": 290, "unit": "mL"}
